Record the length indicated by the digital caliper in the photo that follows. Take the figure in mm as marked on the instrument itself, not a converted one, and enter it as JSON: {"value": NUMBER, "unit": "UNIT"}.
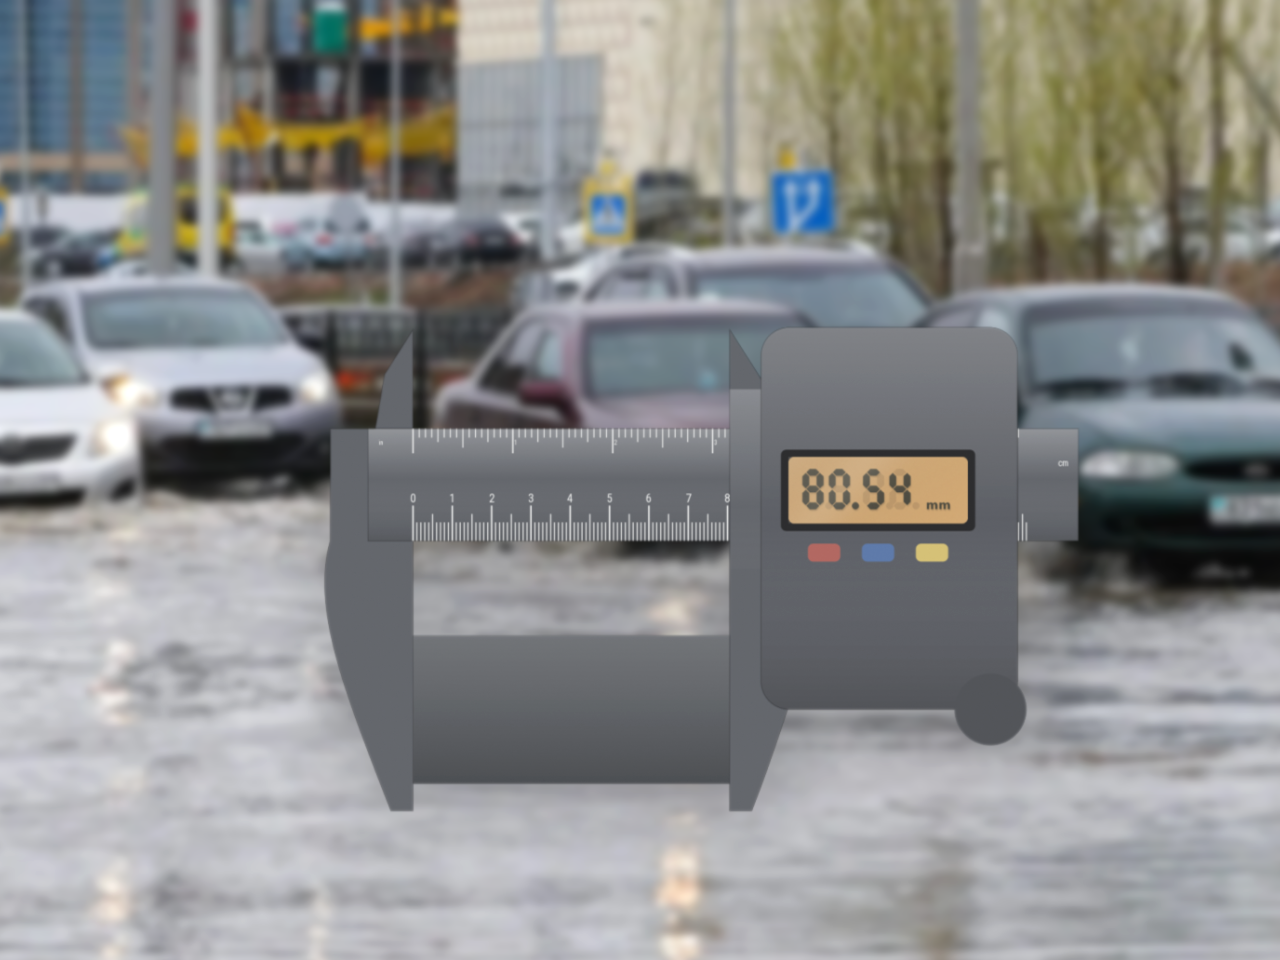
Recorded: {"value": 80.54, "unit": "mm"}
